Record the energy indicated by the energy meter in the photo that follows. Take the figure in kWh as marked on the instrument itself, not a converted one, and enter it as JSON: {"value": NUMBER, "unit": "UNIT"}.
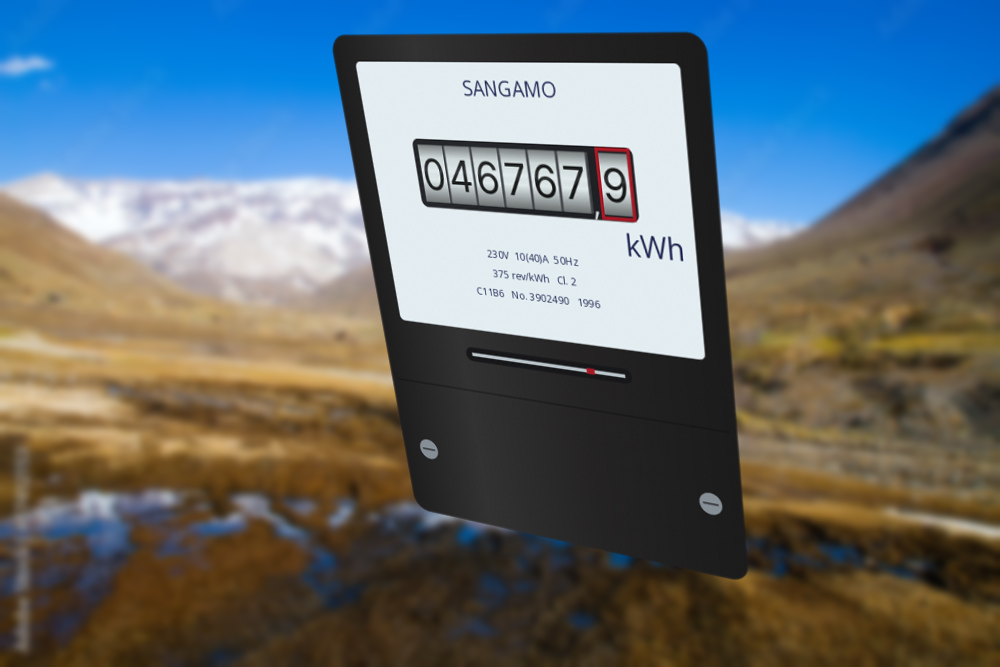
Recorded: {"value": 46767.9, "unit": "kWh"}
